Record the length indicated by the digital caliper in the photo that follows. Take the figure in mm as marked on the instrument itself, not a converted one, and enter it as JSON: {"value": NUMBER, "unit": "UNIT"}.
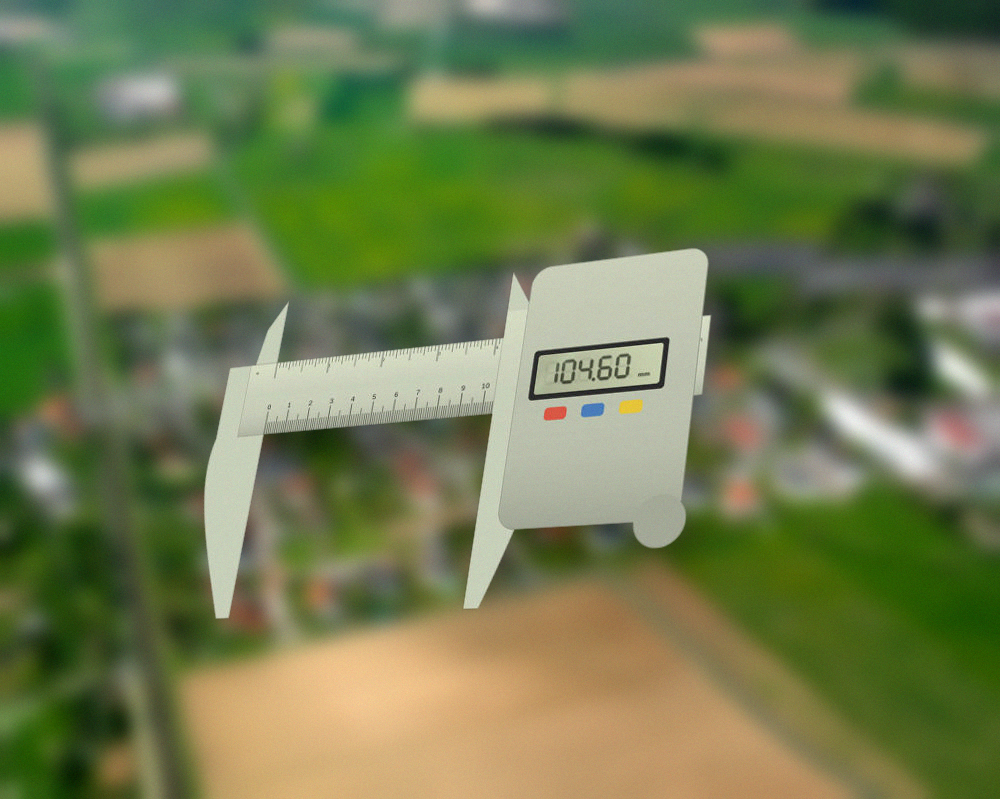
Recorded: {"value": 104.60, "unit": "mm"}
